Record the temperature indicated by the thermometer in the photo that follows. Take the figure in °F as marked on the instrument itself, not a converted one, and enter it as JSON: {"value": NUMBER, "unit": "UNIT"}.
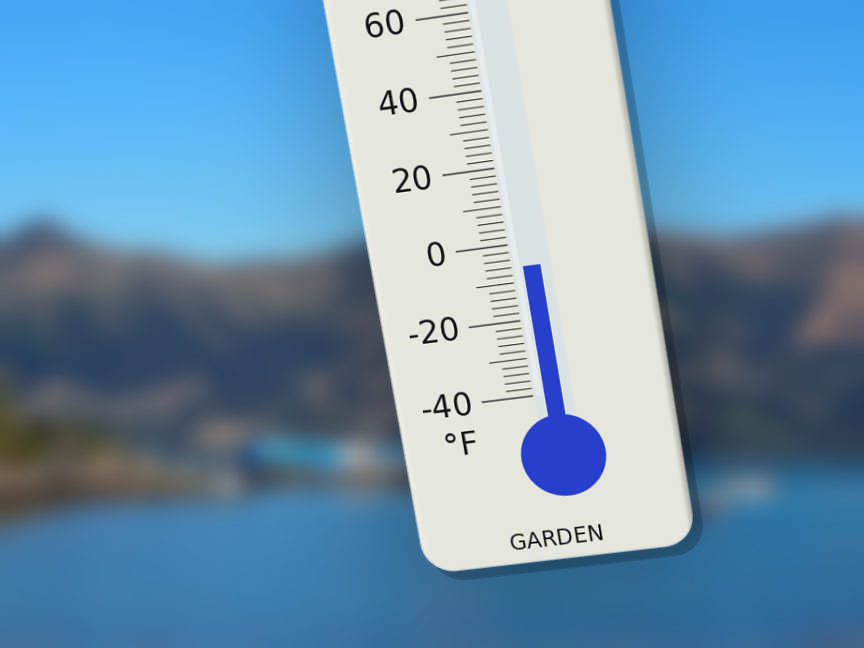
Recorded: {"value": -6, "unit": "°F"}
